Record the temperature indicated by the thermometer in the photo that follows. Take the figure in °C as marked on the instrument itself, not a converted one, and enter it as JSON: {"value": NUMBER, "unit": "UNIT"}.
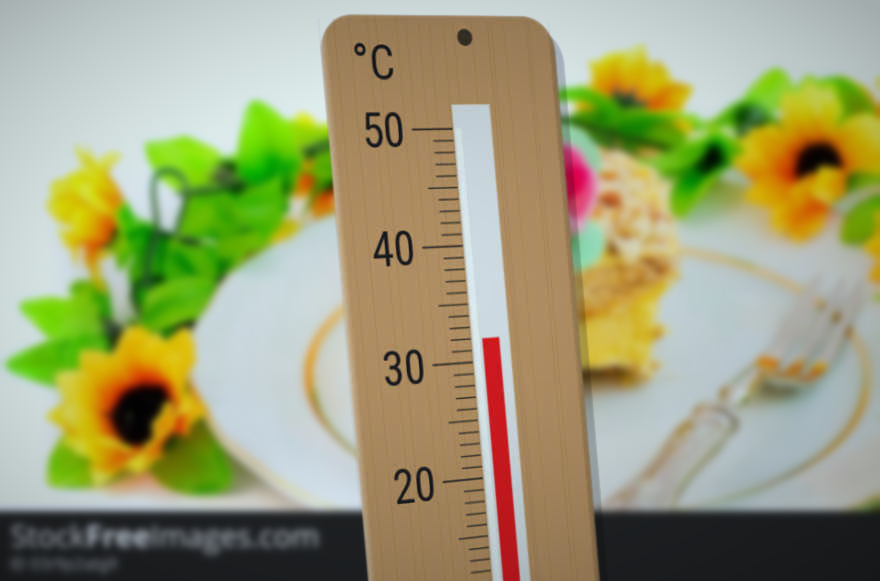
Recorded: {"value": 32, "unit": "°C"}
